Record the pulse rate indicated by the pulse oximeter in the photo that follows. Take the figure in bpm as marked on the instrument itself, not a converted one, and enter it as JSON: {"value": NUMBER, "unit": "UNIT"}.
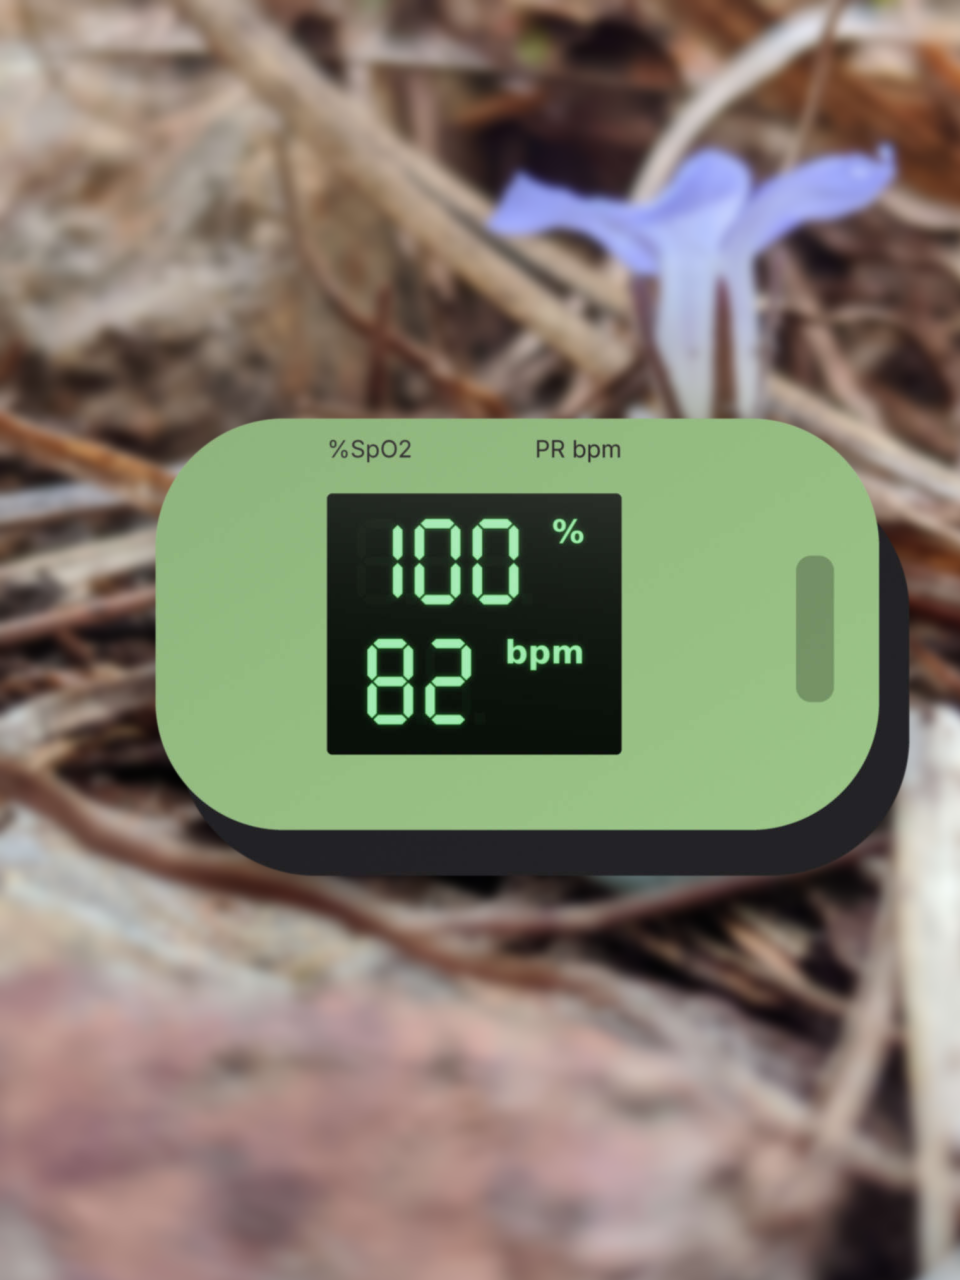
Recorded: {"value": 82, "unit": "bpm"}
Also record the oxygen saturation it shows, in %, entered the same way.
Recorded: {"value": 100, "unit": "%"}
